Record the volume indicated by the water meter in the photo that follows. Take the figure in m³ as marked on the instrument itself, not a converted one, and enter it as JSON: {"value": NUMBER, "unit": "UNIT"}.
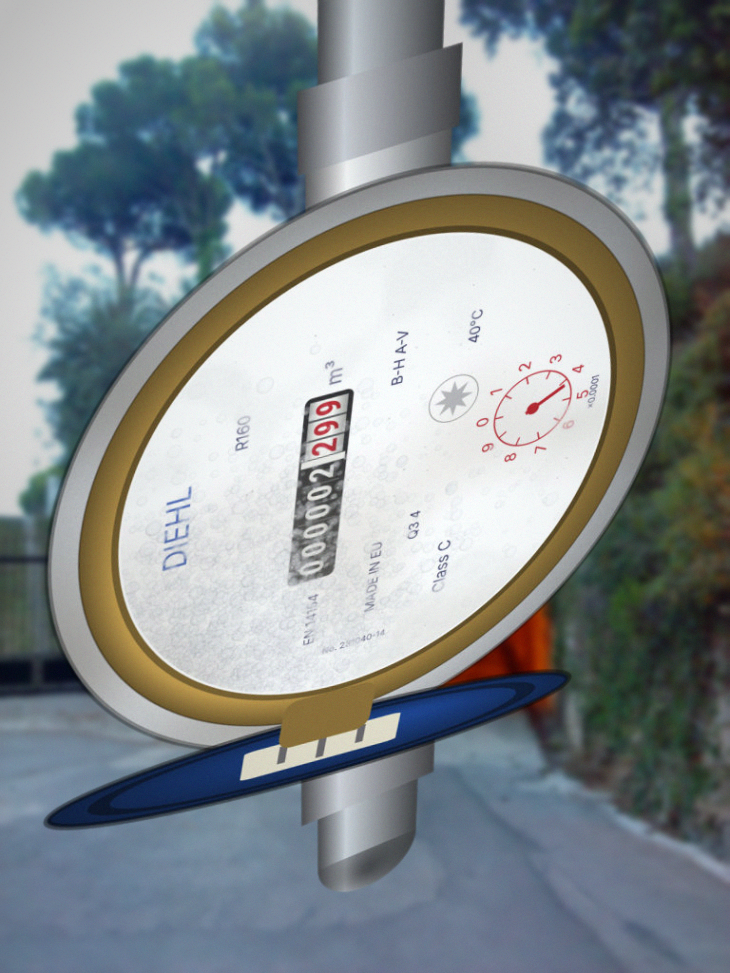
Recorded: {"value": 2.2994, "unit": "m³"}
